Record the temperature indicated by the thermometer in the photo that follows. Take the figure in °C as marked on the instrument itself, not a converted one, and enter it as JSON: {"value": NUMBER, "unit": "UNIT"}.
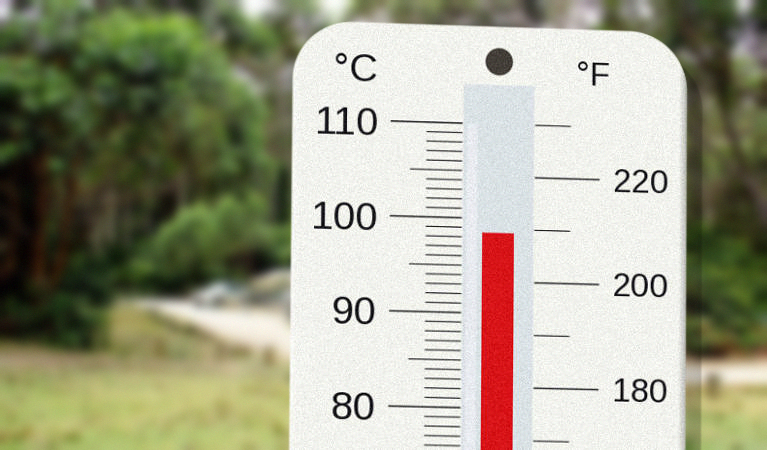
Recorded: {"value": 98.5, "unit": "°C"}
